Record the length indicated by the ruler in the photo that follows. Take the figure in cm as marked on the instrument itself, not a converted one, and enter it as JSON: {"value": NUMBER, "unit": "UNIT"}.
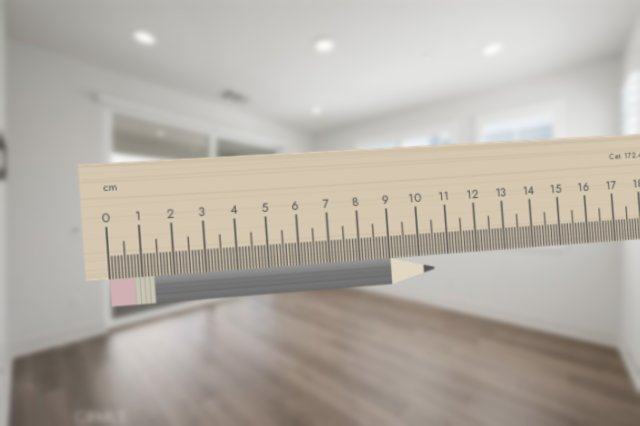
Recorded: {"value": 10.5, "unit": "cm"}
